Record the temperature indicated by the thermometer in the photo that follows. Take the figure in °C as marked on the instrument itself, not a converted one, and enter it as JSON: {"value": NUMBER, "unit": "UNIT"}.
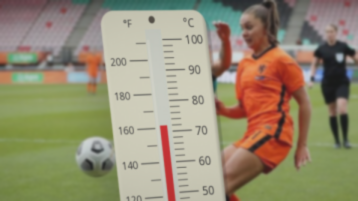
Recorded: {"value": 72, "unit": "°C"}
